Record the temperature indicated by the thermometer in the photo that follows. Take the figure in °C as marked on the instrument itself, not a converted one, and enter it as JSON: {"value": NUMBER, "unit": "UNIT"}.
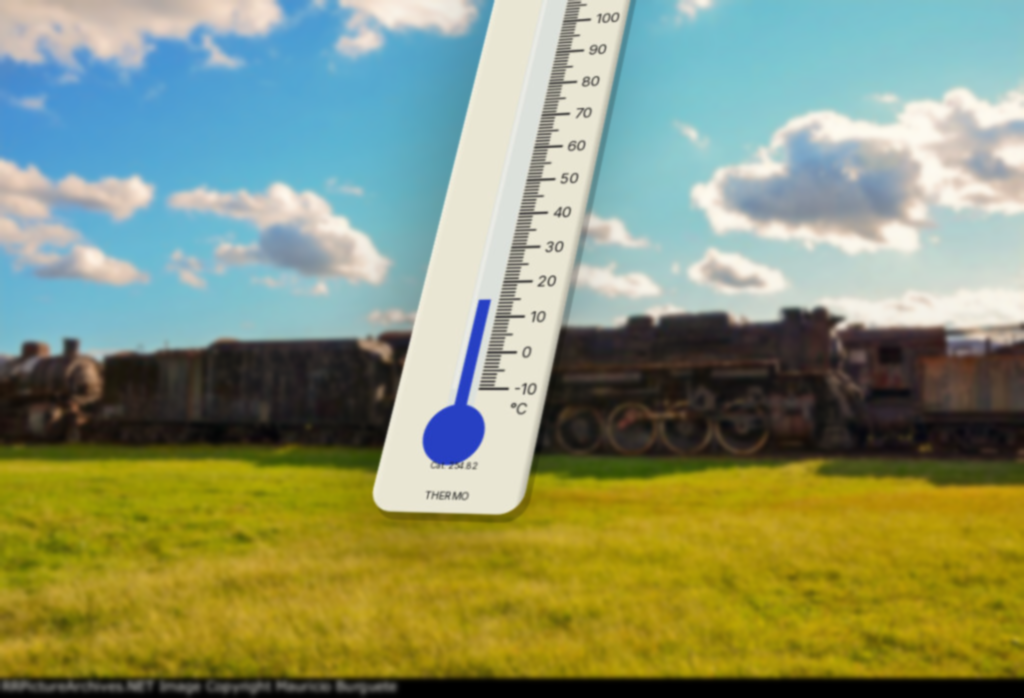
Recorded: {"value": 15, "unit": "°C"}
